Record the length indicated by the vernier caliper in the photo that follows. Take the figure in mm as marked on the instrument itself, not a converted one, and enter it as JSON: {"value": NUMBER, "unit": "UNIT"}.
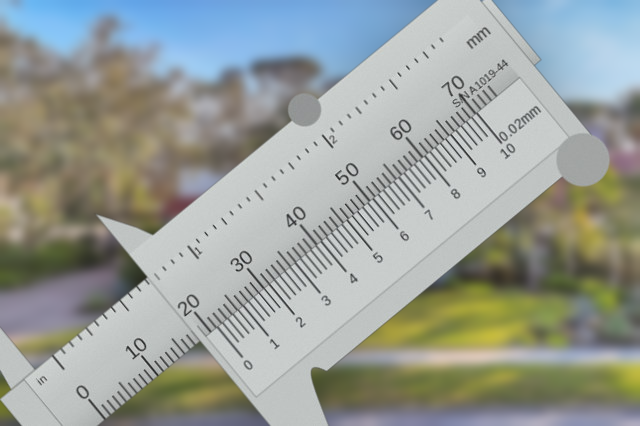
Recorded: {"value": 21.2, "unit": "mm"}
